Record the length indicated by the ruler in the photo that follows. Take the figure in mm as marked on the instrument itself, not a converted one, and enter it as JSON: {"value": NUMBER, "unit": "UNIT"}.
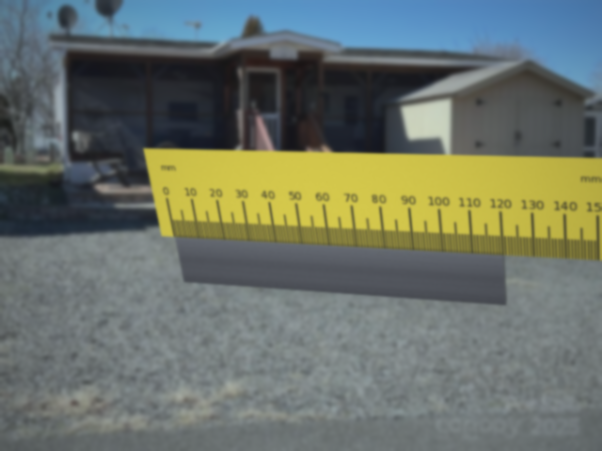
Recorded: {"value": 120, "unit": "mm"}
